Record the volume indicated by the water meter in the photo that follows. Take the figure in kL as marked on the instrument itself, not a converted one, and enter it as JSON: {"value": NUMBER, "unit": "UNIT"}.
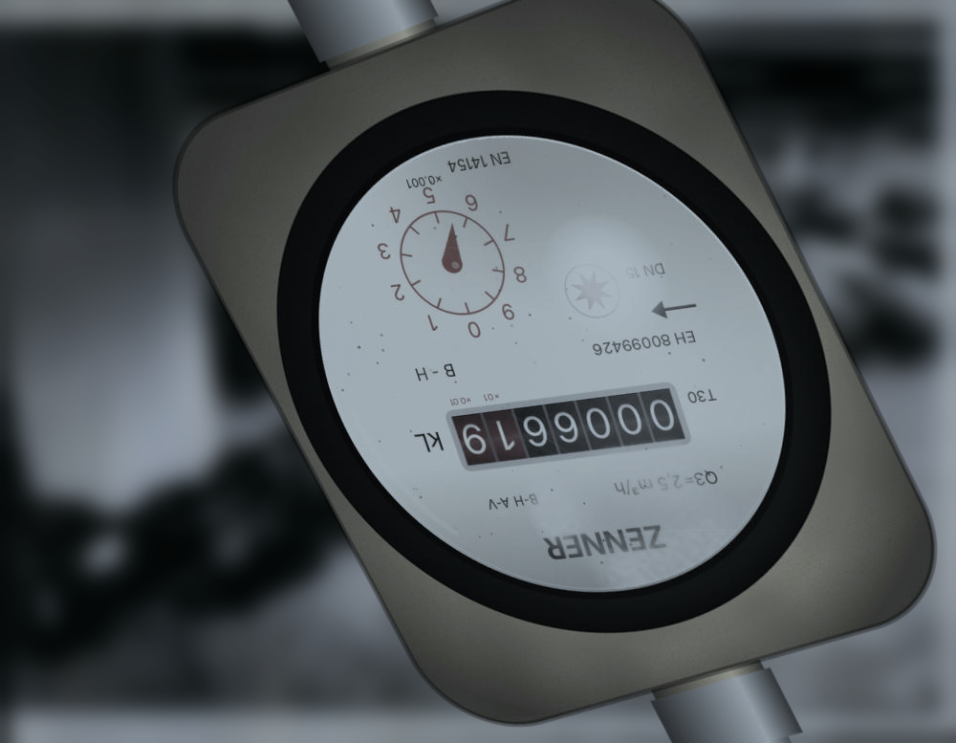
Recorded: {"value": 66.195, "unit": "kL"}
